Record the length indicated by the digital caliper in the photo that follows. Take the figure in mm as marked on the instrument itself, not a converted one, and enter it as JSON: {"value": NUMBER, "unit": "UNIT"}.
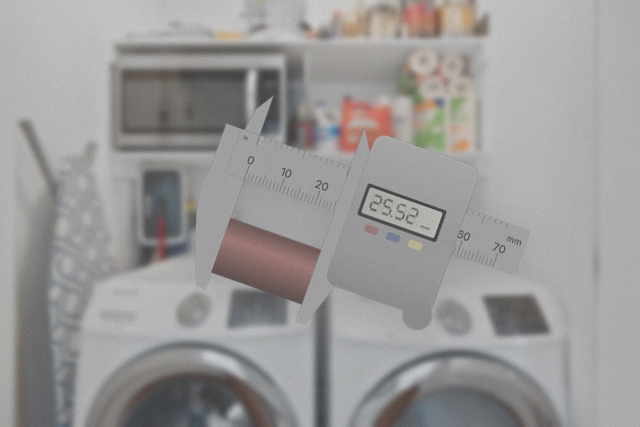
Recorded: {"value": 25.52, "unit": "mm"}
